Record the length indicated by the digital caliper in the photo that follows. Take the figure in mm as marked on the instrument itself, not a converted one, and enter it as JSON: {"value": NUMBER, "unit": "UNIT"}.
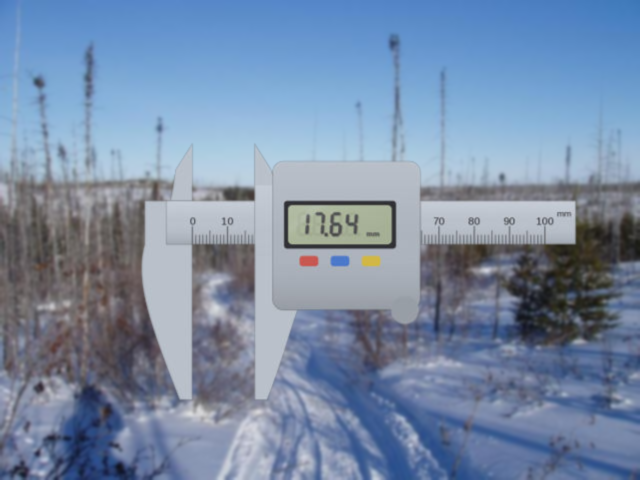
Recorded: {"value": 17.64, "unit": "mm"}
